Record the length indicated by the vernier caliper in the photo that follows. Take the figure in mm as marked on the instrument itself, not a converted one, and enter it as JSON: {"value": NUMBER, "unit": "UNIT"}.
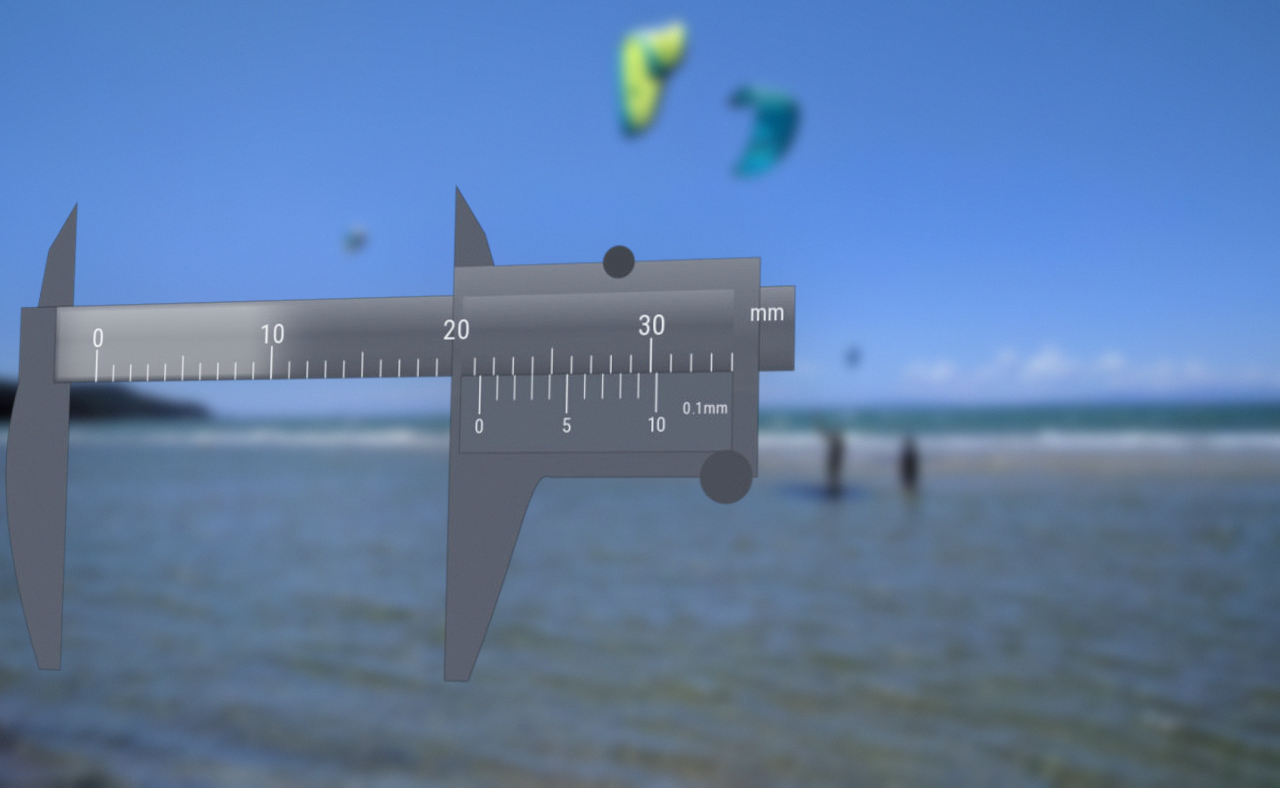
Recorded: {"value": 21.3, "unit": "mm"}
